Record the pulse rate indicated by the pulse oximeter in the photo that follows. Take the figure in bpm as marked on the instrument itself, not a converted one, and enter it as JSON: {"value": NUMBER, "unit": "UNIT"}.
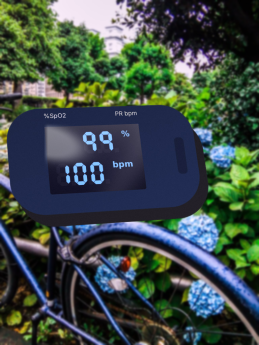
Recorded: {"value": 100, "unit": "bpm"}
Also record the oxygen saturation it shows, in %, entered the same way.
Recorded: {"value": 99, "unit": "%"}
